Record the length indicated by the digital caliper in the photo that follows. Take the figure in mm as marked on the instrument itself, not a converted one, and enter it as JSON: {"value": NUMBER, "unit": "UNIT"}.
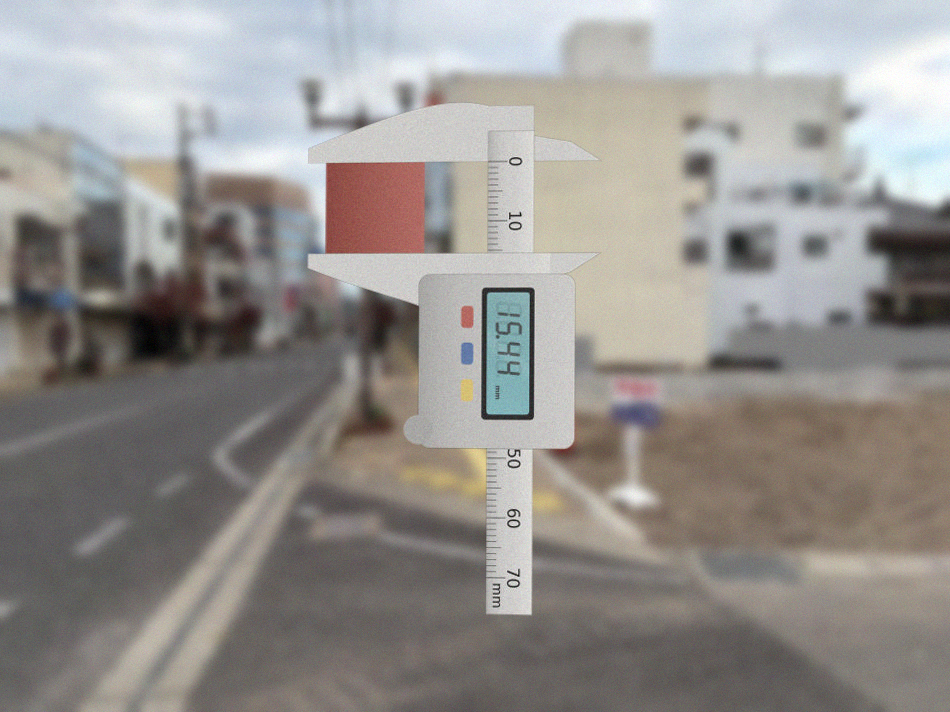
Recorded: {"value": 15.44, "unit": "mm"}
